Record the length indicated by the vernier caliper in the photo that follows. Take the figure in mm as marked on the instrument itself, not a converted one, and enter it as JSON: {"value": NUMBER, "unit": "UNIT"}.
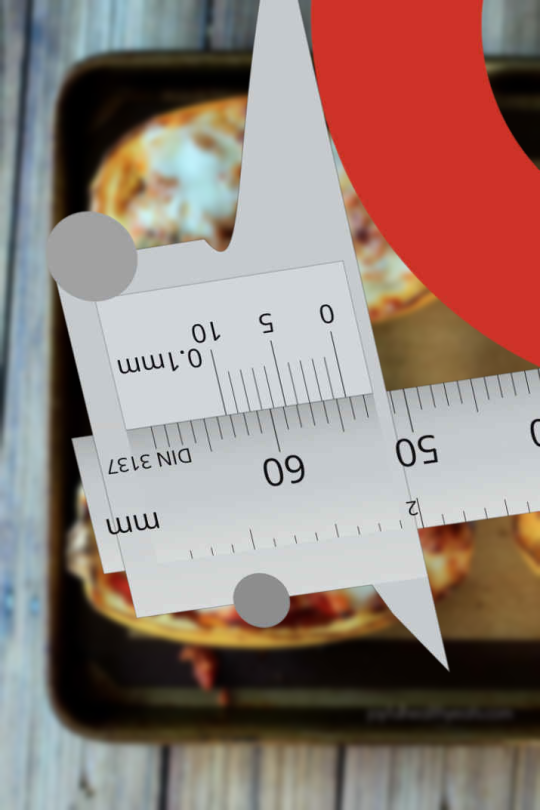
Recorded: {"value": 54.3, "unit": "mm"}
